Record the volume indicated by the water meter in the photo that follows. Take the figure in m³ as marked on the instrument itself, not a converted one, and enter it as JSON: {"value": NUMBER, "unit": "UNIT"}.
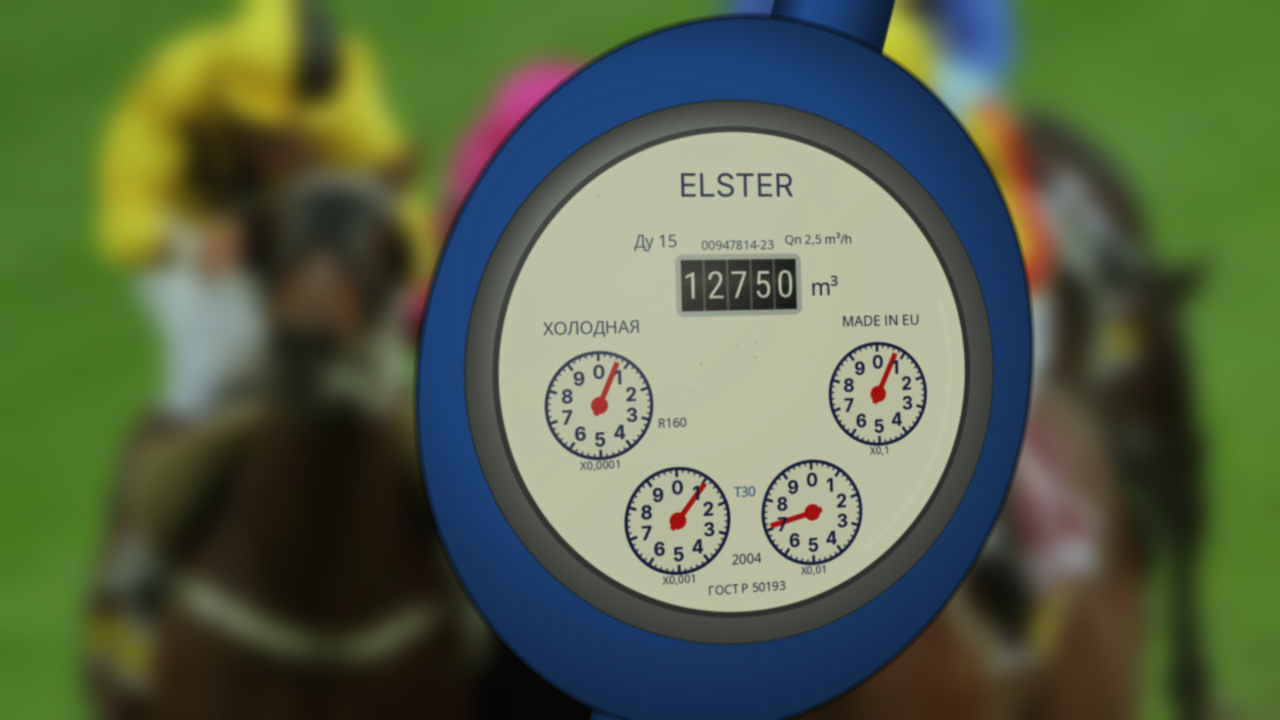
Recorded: {"value": 12750.0710, "unit": "m³"}
